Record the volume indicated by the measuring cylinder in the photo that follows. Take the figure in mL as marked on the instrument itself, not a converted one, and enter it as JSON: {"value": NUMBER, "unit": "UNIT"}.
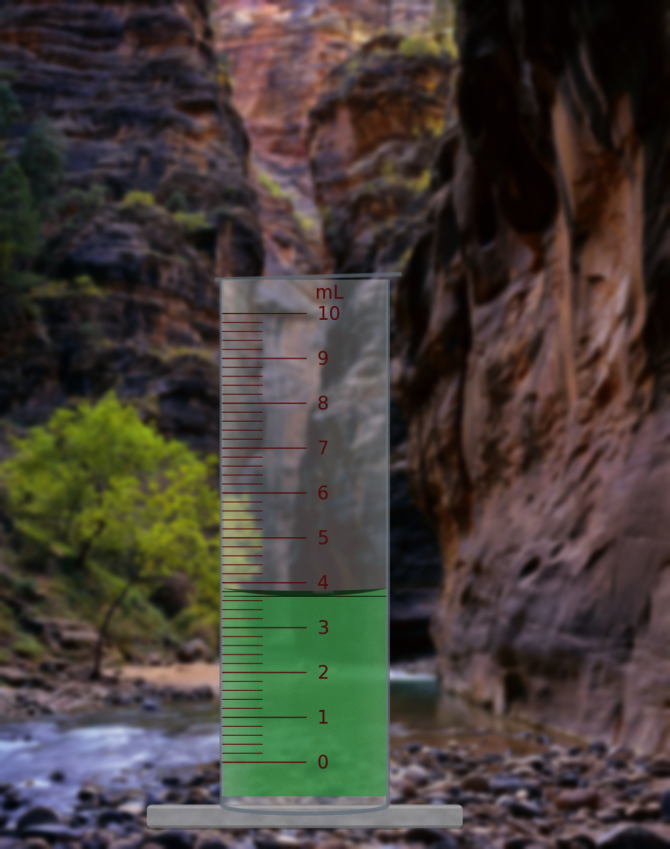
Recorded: {"value": 3.7, "unit": "mL"}
